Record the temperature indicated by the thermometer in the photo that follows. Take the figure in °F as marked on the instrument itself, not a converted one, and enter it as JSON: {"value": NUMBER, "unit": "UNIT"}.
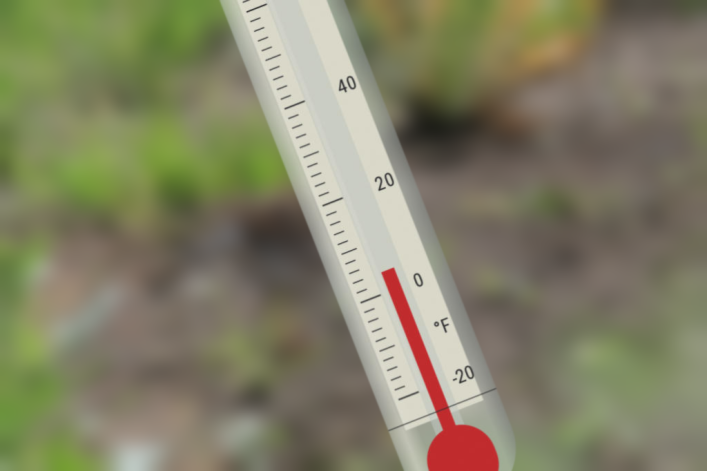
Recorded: {"value": 4, "unit": "°F"}
